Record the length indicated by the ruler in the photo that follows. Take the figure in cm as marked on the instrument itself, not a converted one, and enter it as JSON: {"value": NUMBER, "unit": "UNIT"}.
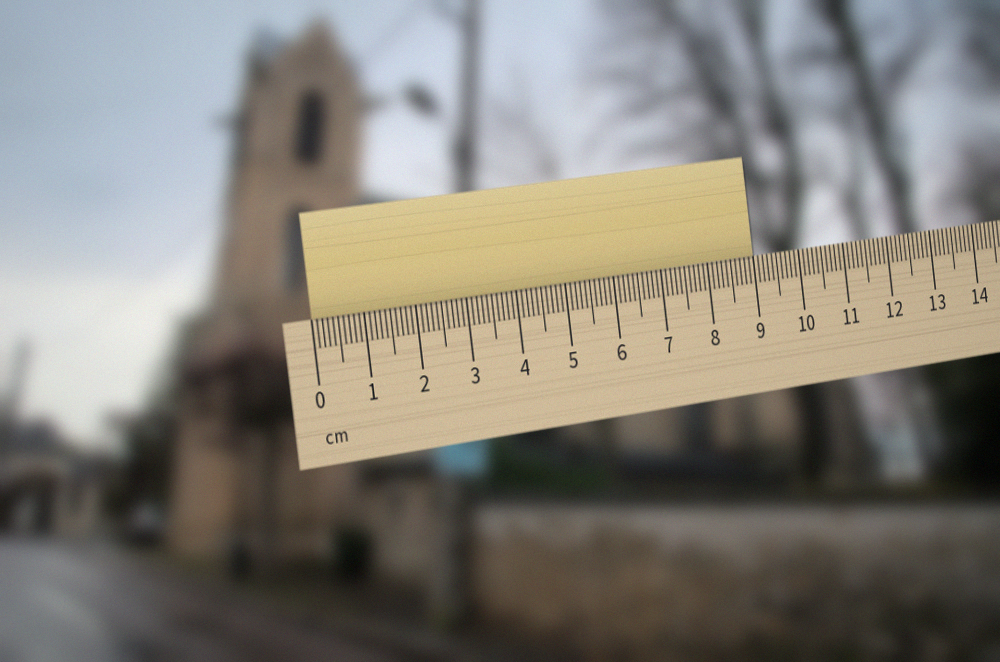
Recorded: {"value": 9, "unit": "cm"}
